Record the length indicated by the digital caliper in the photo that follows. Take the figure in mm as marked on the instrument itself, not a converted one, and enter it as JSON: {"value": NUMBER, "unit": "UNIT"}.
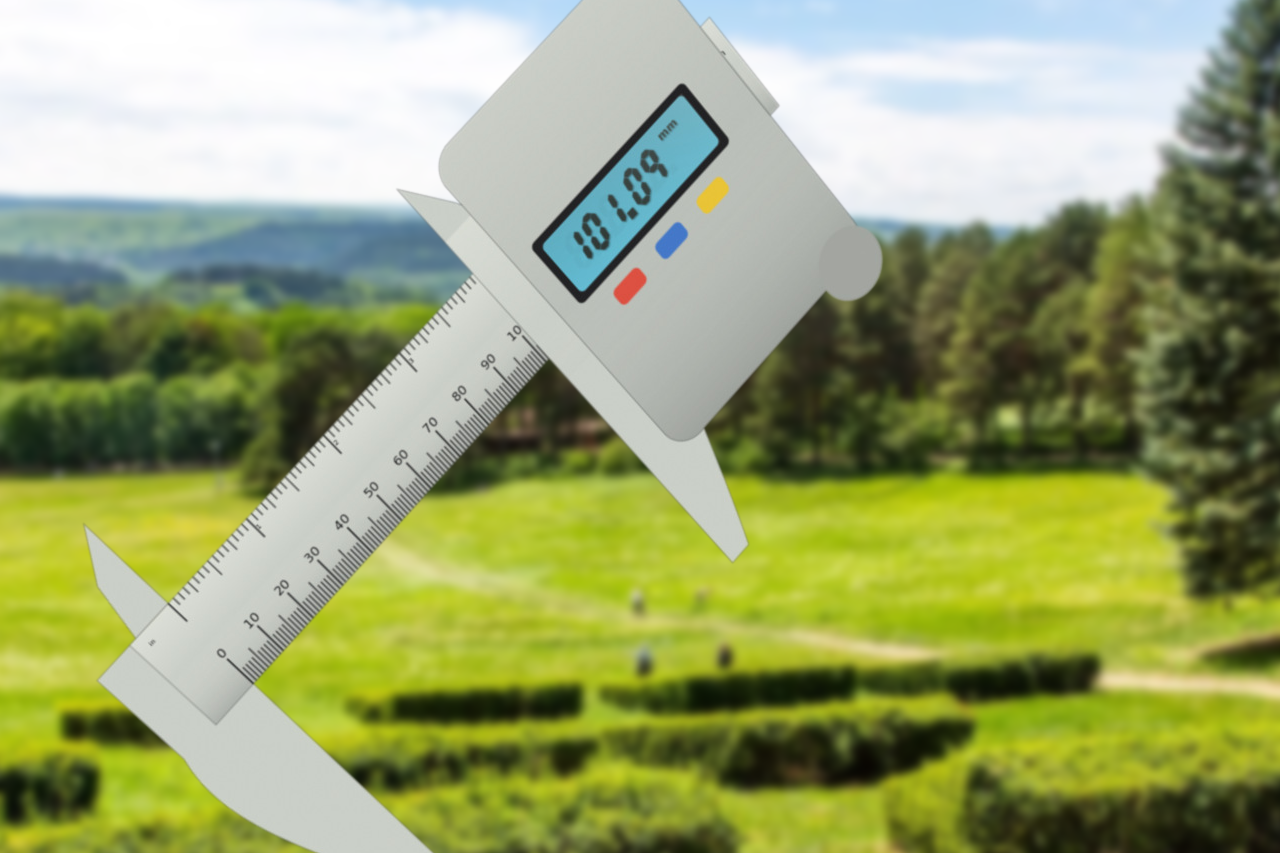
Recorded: {"value": 101.09, "unit": "mm"}
